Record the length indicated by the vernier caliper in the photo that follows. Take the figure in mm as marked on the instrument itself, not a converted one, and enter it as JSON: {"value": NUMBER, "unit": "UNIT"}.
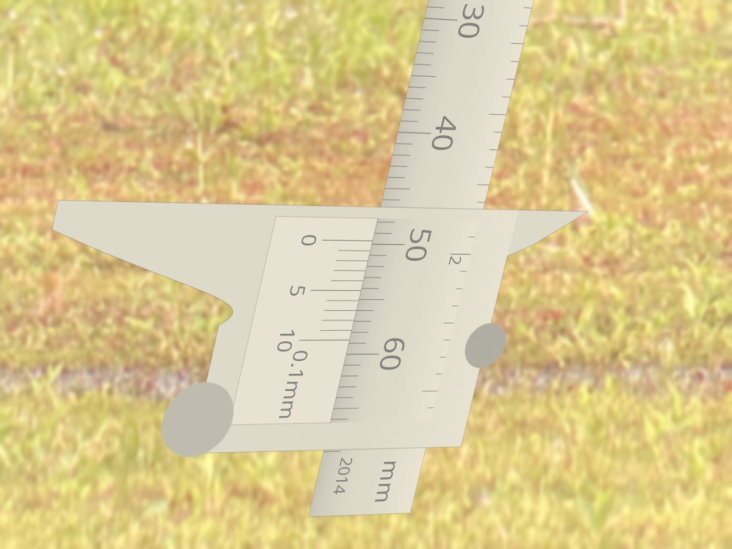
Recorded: {"value": 49.7, "unit": "mm"}
